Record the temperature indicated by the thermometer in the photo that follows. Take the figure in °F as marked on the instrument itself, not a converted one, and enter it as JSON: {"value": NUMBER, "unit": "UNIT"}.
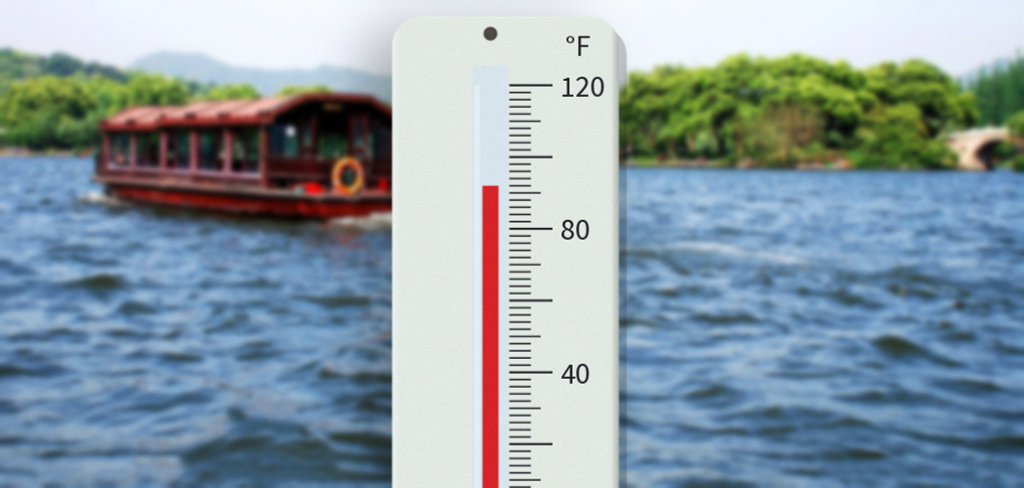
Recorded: {"value": 92, "unit": "°F"}
